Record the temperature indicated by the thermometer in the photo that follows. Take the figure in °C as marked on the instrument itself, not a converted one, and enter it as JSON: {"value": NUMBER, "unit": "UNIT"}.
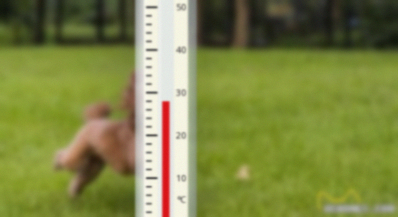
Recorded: {"value": 28, "unit": "°C"}
